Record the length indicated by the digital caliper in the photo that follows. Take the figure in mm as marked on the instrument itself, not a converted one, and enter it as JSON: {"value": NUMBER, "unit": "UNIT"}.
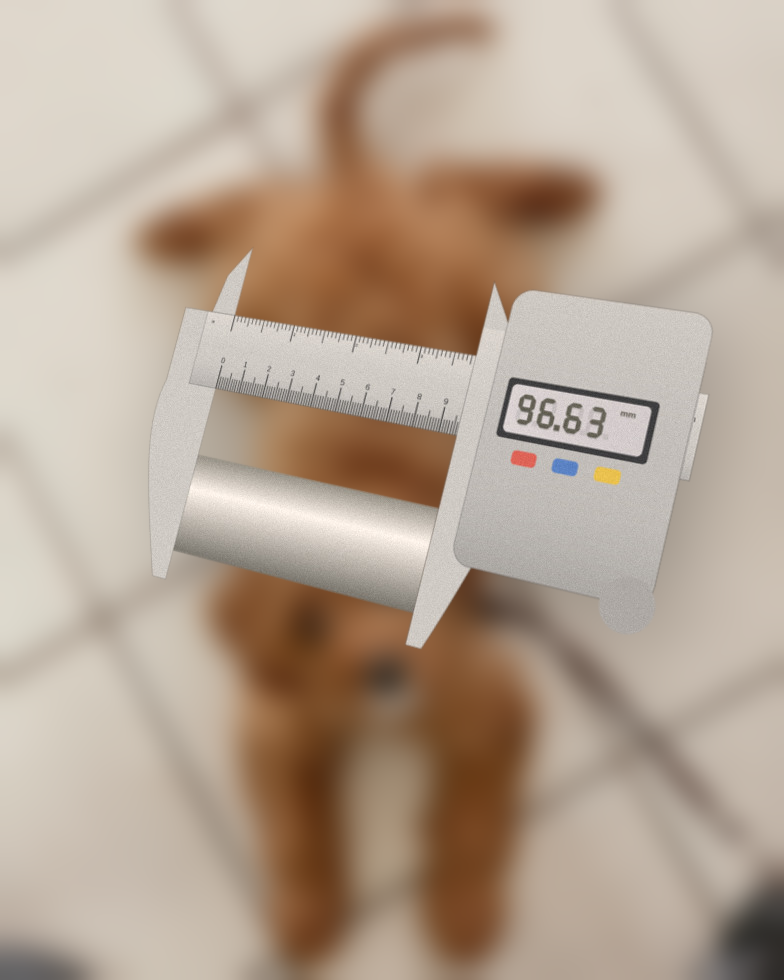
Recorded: {"value": 96.63, "unit": "mm"}
